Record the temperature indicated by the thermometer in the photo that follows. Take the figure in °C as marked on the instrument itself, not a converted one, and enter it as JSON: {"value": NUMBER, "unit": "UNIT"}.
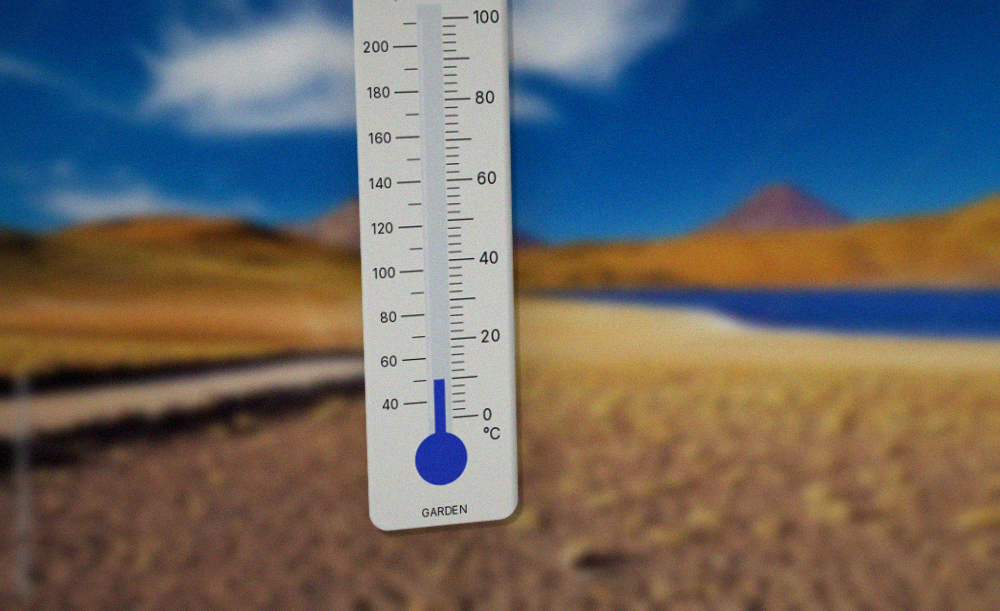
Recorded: {"value": 10, "unit": "°C"}
